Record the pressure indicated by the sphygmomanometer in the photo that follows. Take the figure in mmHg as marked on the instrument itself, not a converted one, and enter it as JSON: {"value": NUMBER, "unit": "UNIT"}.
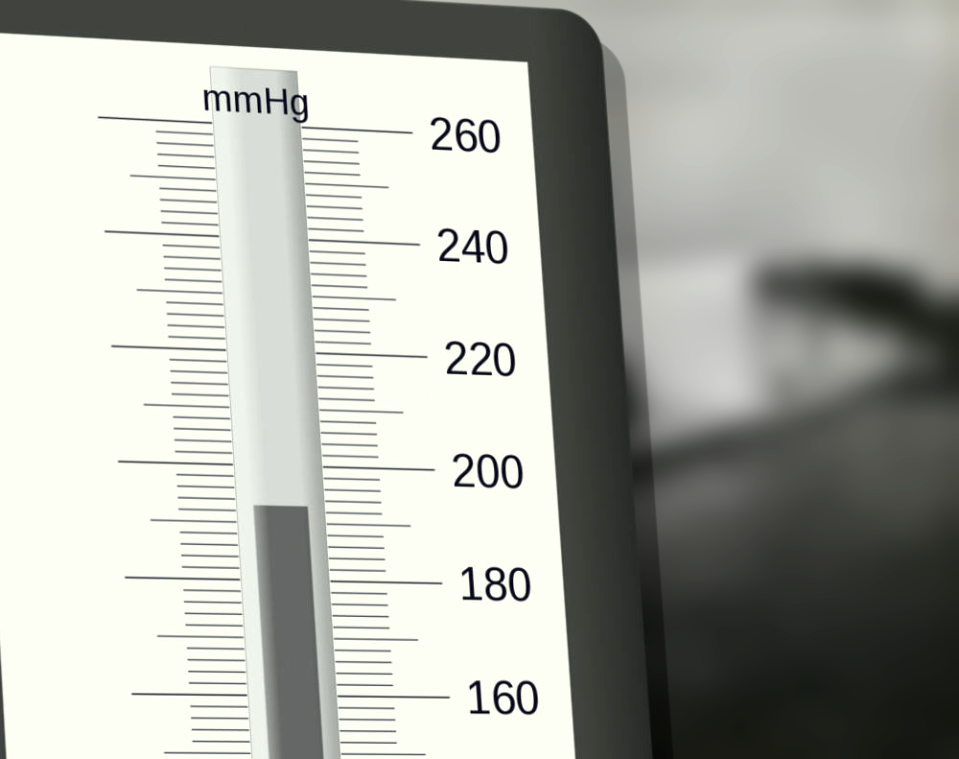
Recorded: {"value": 193, "unit": "mmHg"}
